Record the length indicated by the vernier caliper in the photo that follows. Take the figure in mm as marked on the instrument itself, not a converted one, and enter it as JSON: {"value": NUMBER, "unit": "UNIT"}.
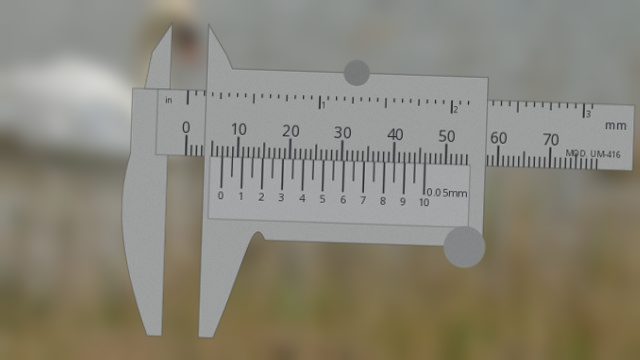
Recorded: {"value": 7.0, "unit": "mm"}
